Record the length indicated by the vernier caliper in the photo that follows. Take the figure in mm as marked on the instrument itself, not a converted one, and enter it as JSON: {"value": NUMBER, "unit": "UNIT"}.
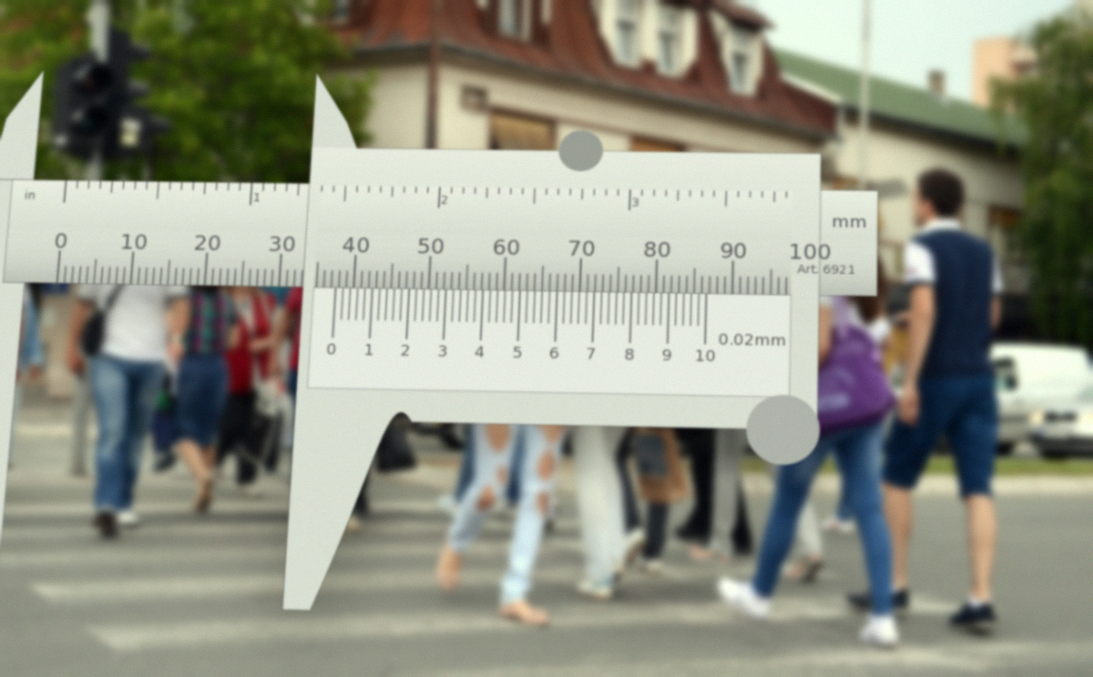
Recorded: {"value": 37.6, "unit": "mm"}
